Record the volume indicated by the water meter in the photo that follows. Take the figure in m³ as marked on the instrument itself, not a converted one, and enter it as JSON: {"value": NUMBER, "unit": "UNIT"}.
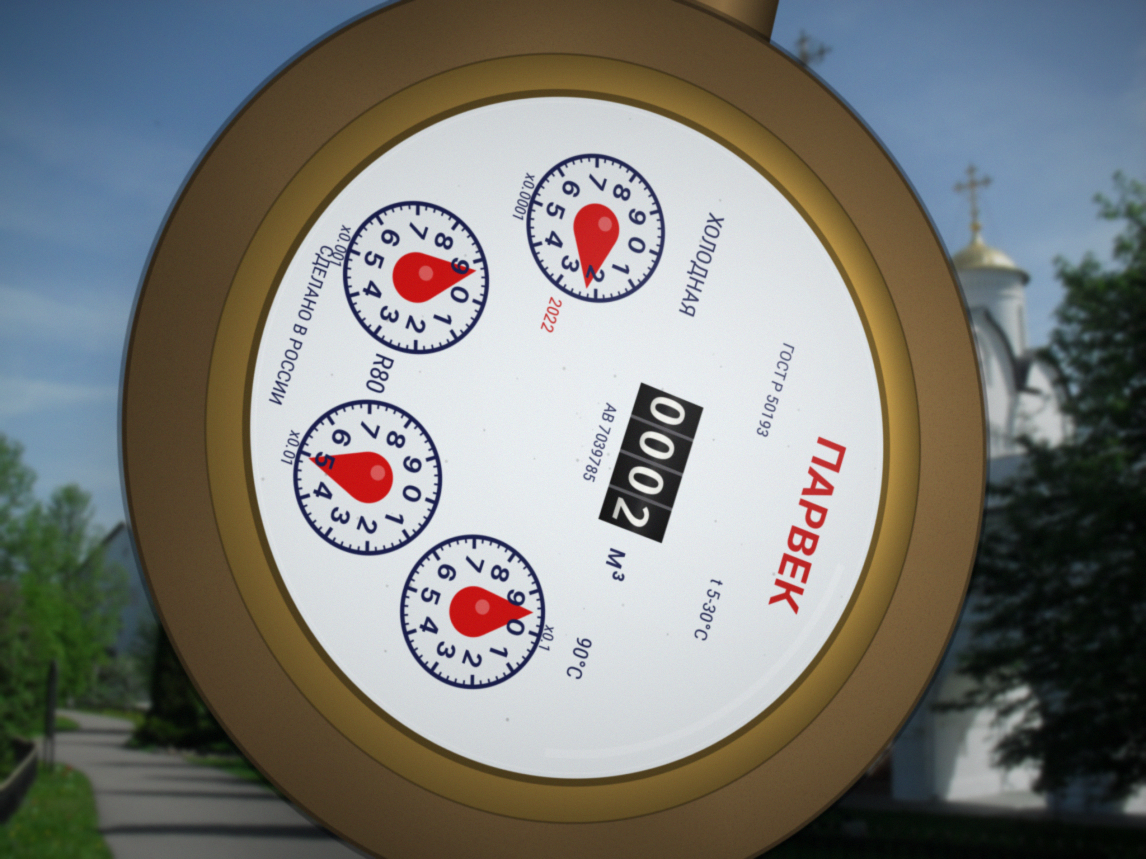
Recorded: {"value": 1.9492, "unit": "m³"}
